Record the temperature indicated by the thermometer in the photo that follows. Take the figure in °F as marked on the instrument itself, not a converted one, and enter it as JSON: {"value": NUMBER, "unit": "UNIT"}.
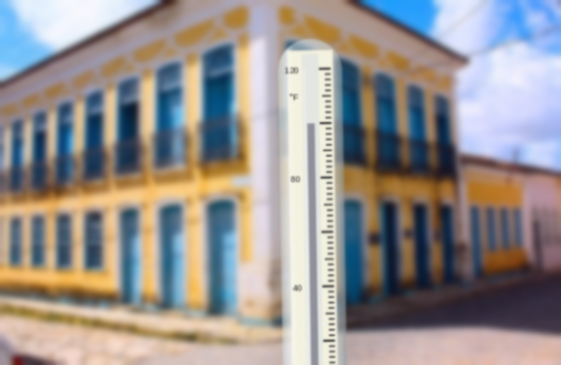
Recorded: {"value": 100, "unit": "°F"}
